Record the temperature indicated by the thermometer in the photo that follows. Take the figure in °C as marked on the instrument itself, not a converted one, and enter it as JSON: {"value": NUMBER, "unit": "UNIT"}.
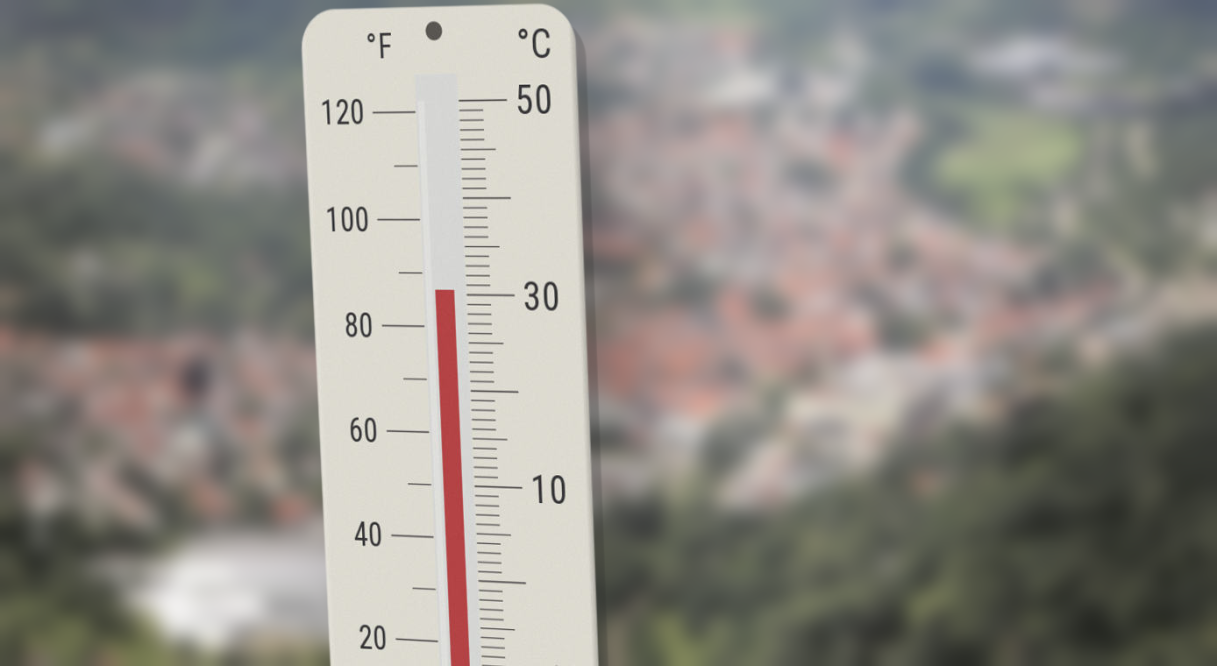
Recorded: {"value": 30.5, "unit": "°C"}
